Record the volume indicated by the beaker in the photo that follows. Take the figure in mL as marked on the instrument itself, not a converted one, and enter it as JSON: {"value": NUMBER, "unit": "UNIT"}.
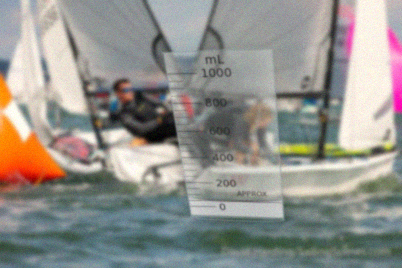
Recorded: {"value": 50, "unit": "mL"}
